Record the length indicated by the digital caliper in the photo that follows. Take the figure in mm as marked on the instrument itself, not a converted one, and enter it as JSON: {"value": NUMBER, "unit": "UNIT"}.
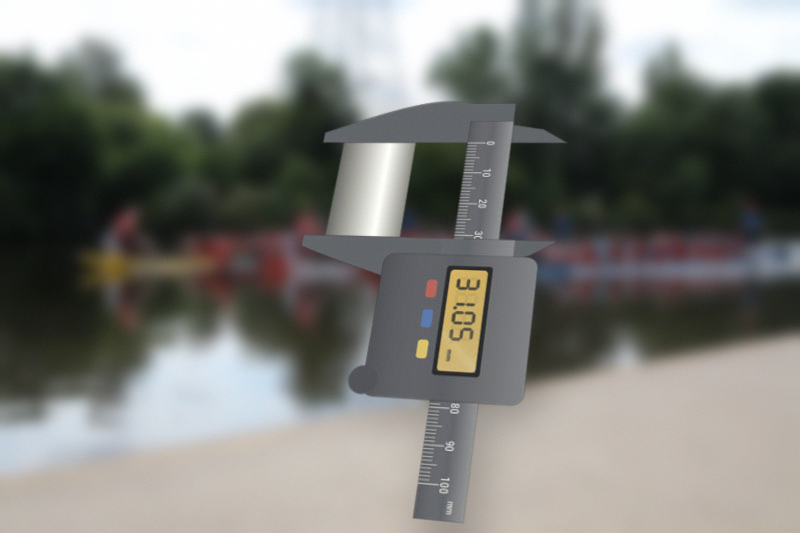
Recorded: {"value": 31.05, "unit": "mm"}
